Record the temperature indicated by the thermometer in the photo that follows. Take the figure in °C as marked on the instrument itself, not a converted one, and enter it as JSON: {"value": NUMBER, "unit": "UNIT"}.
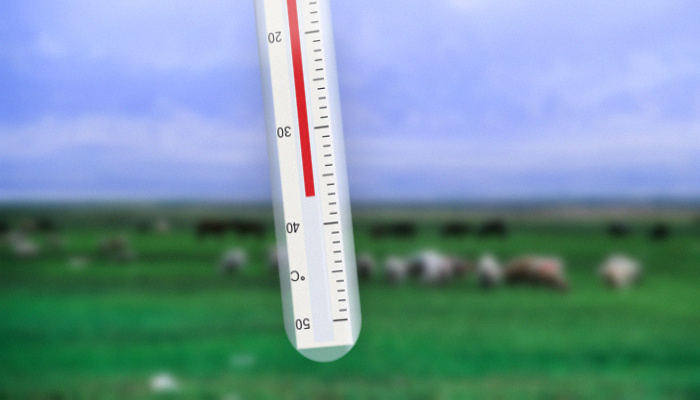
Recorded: {"value": 37, "unit": "°C"}
